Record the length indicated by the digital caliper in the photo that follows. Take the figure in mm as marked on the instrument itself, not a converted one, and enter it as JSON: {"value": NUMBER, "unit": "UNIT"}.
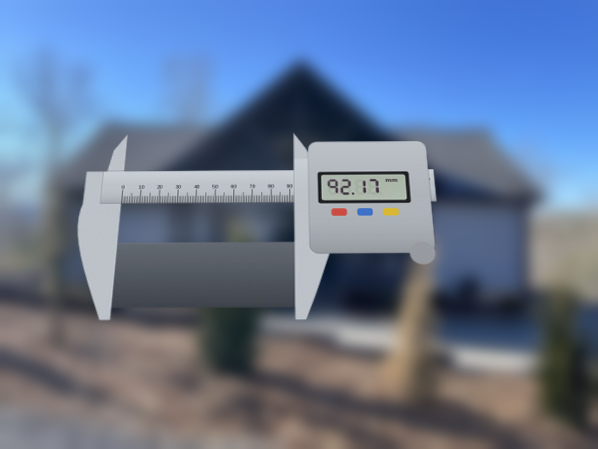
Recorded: {"value": 92.17, "unit": "mm"}
